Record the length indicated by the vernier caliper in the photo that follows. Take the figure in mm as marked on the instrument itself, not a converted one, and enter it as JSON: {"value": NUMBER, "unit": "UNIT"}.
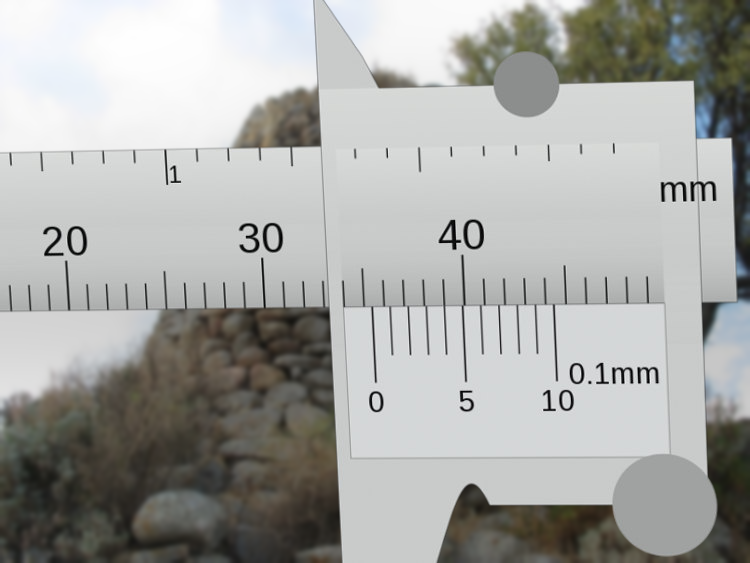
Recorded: {"value": 35.4, "unit": "mm"}
